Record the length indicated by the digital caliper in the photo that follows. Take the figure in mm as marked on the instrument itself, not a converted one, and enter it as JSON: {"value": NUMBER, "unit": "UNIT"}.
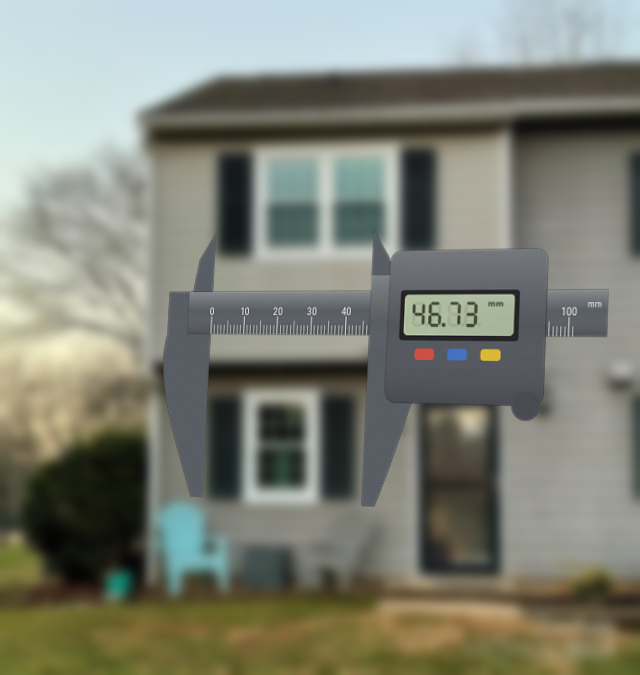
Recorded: {"value": 46.73, "unit": "mm"}
